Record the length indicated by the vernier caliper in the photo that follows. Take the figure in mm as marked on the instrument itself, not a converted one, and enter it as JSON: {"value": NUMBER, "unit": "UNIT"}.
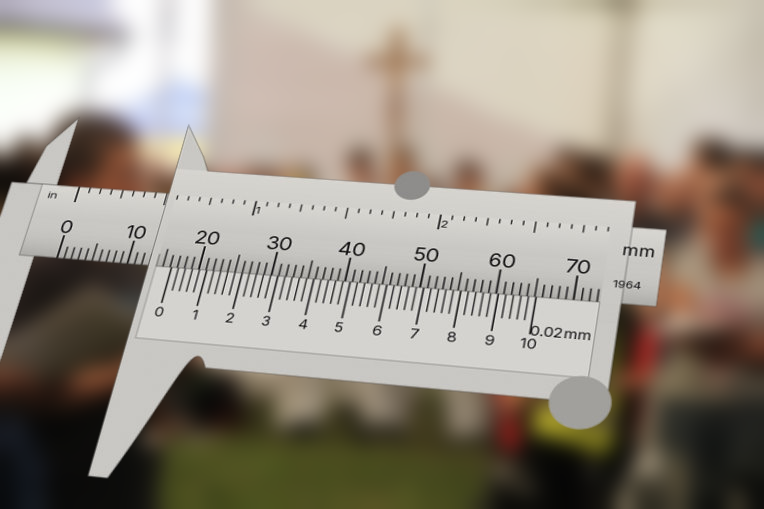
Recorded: {"value": 16.2, "unit": "mm"}
